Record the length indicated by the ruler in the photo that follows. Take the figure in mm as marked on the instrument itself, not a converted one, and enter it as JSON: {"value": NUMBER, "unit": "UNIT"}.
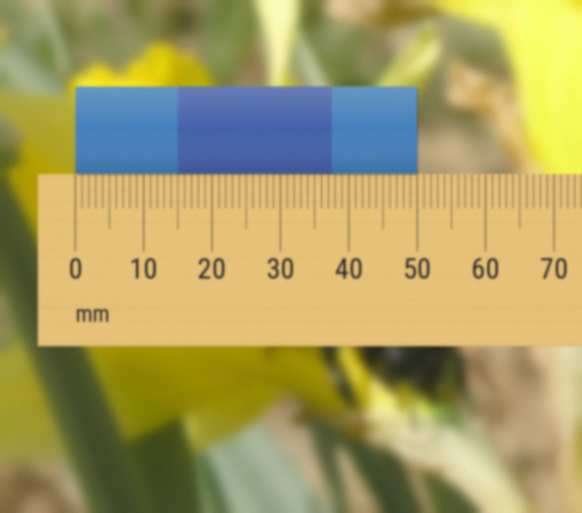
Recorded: {"value": 50, "unit": "mm"}
